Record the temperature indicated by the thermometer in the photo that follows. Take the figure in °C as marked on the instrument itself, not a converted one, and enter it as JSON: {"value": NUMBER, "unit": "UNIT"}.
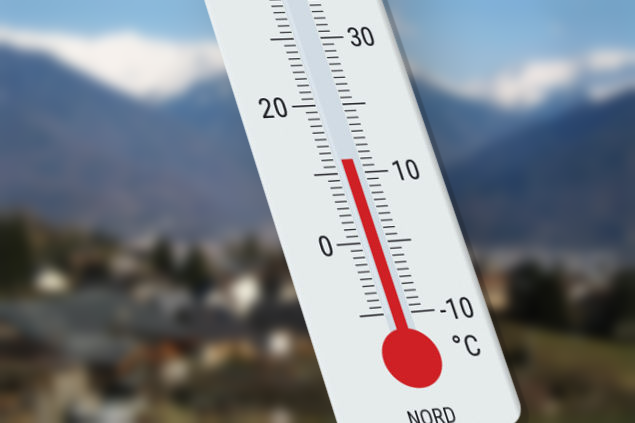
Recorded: {"value": 12, "unit": "°C"}
